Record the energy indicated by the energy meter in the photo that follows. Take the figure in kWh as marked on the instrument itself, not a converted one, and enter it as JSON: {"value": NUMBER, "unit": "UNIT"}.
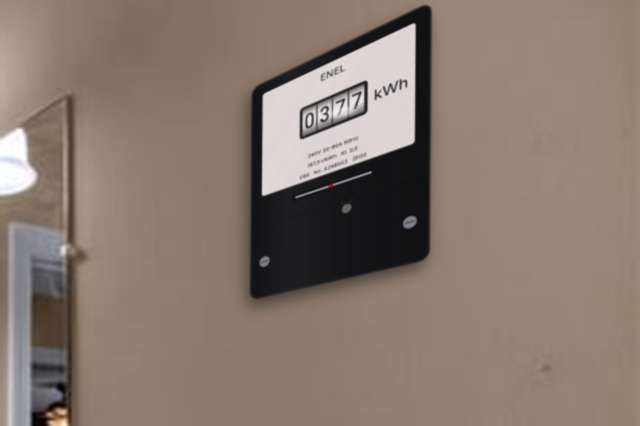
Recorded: {"value": 377, "unit": "kWh"}
